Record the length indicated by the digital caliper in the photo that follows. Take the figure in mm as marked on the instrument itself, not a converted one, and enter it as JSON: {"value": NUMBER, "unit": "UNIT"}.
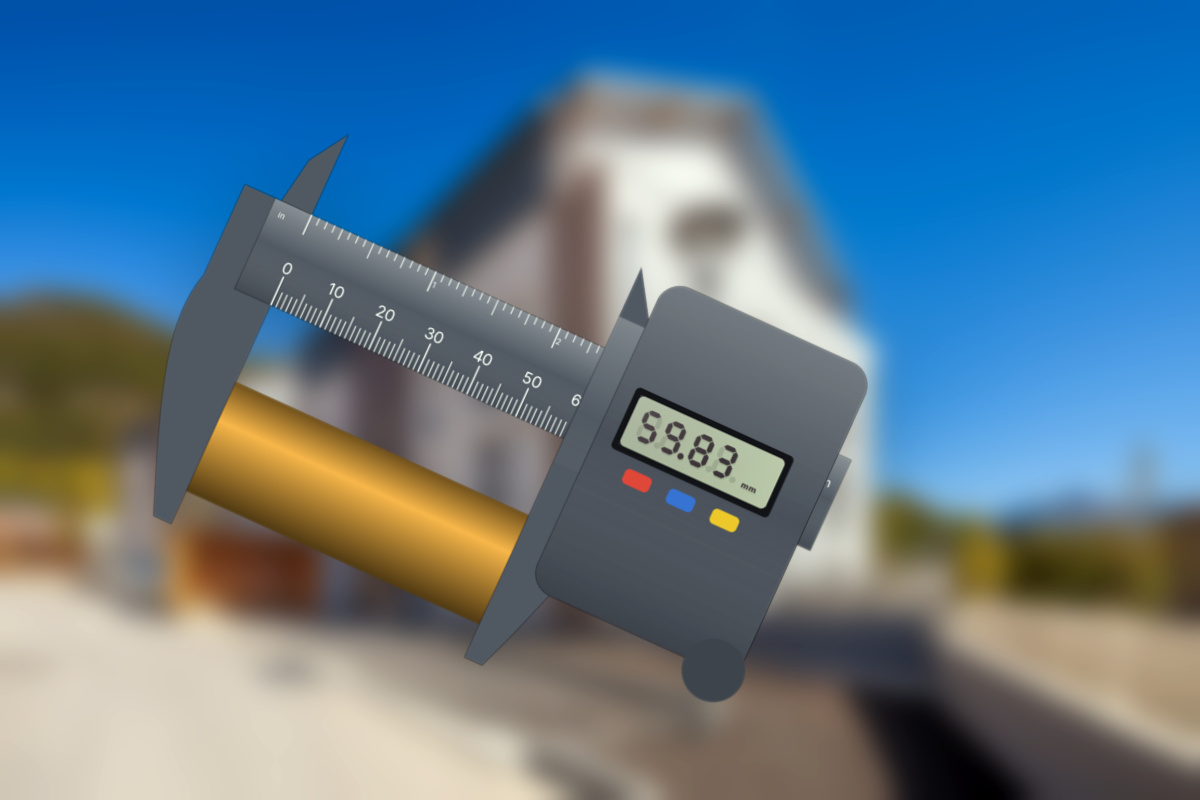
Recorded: {"value": 59.83, "unit": "mm"}
